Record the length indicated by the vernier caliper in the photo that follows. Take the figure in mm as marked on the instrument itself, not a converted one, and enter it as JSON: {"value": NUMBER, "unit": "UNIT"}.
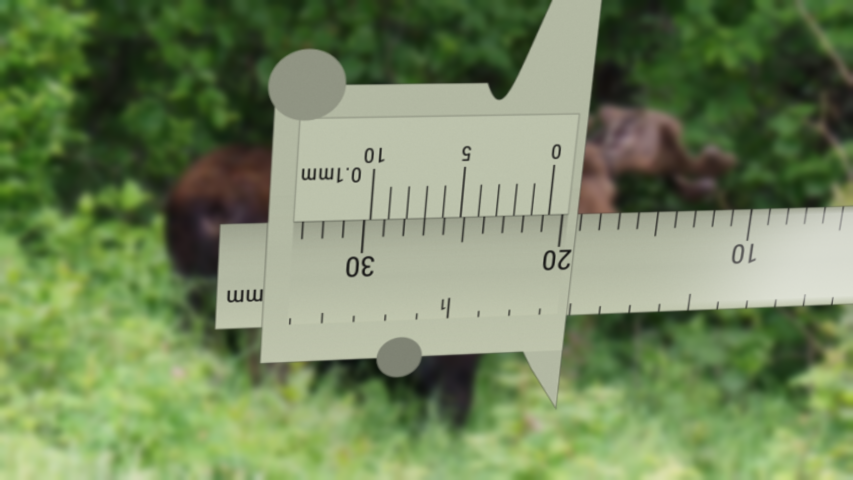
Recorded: {"value": 20.7, "unit": "mm"}
